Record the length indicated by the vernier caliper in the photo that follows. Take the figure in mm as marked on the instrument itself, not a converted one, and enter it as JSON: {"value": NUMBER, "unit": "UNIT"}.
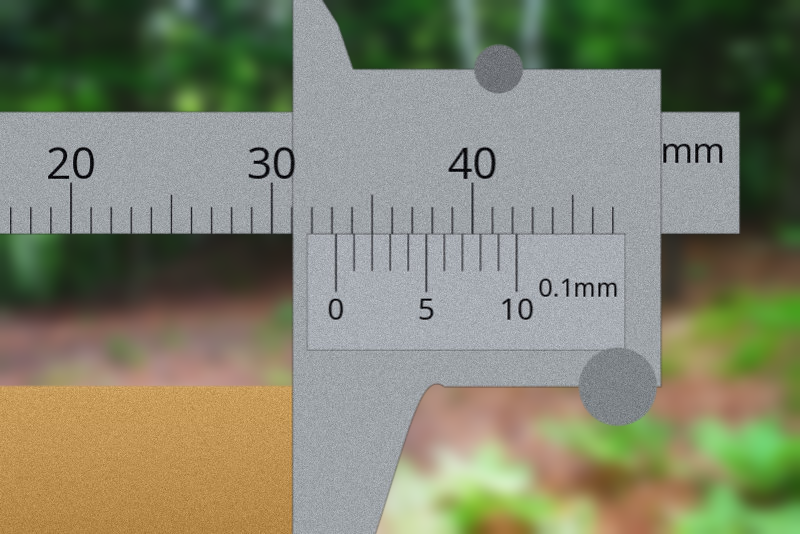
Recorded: {"value": 33.2, "unit": "mm"}
